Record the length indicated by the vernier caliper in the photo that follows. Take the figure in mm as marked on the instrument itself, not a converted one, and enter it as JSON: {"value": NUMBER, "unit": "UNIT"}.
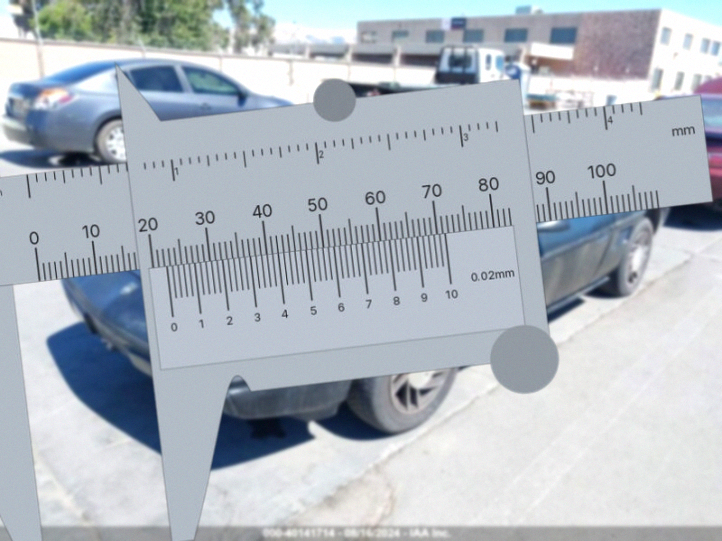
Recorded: {"value": 22.4, "unit": "mm"}
